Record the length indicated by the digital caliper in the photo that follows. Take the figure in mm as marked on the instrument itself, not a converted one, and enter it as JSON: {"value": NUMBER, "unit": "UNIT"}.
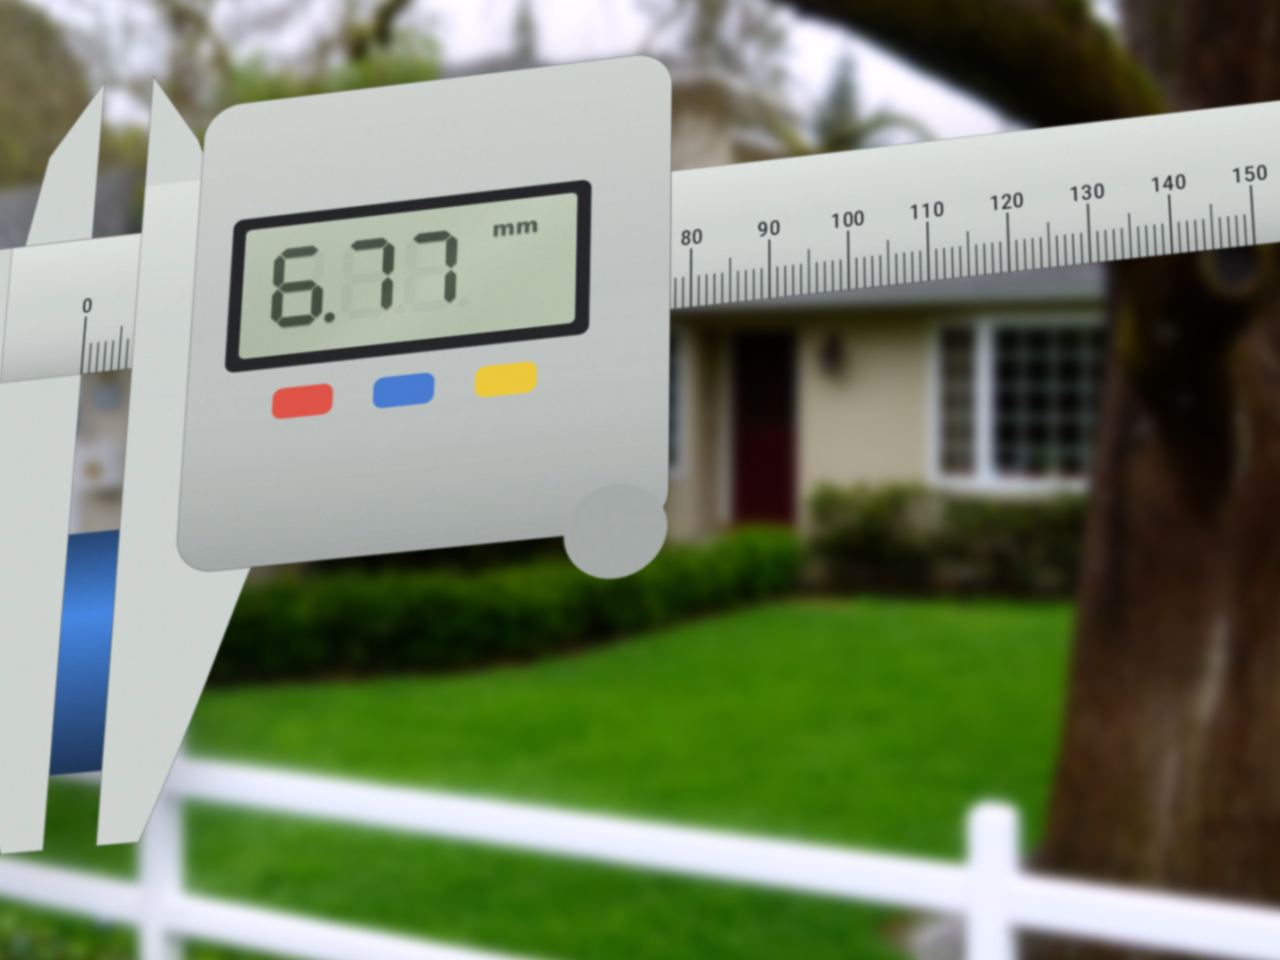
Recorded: {"value": 6.77, "unit": "mm"}
